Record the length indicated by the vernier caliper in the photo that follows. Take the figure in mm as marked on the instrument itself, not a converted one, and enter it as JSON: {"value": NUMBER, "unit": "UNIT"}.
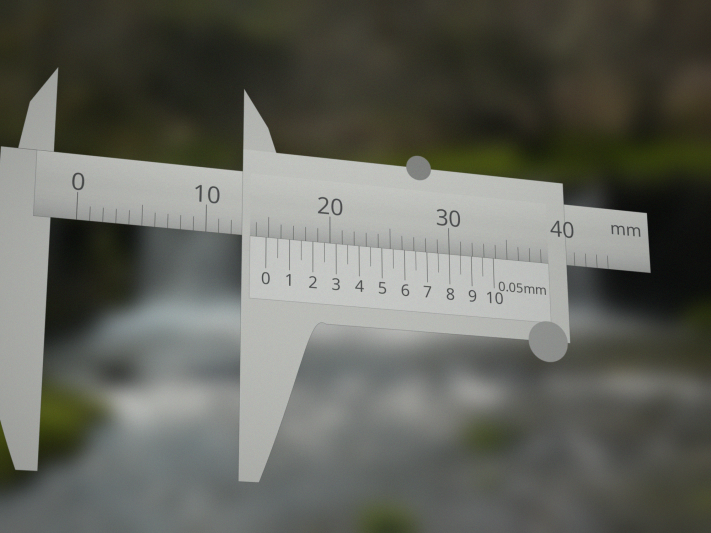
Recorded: {"value": 14.8, "unit": "mm"}
